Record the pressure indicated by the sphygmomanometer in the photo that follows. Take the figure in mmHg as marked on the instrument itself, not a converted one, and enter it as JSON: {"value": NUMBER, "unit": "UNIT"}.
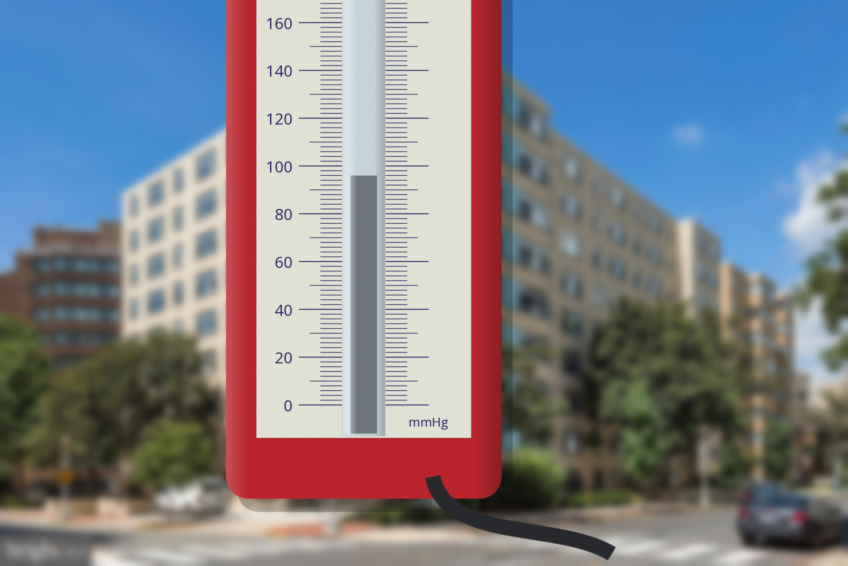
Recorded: {"value": 96, "unit": "mmHg"}
